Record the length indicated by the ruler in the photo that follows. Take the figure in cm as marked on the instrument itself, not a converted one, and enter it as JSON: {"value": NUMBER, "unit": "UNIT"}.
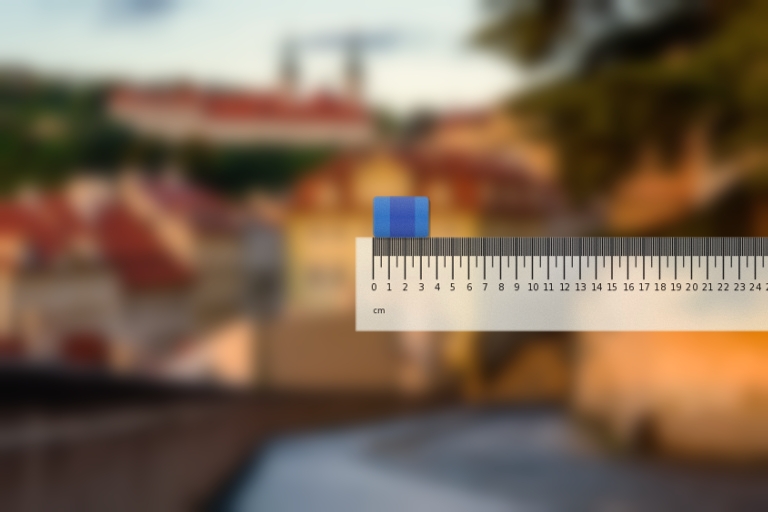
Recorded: {"value": 3.5, "unit": "cm"}
